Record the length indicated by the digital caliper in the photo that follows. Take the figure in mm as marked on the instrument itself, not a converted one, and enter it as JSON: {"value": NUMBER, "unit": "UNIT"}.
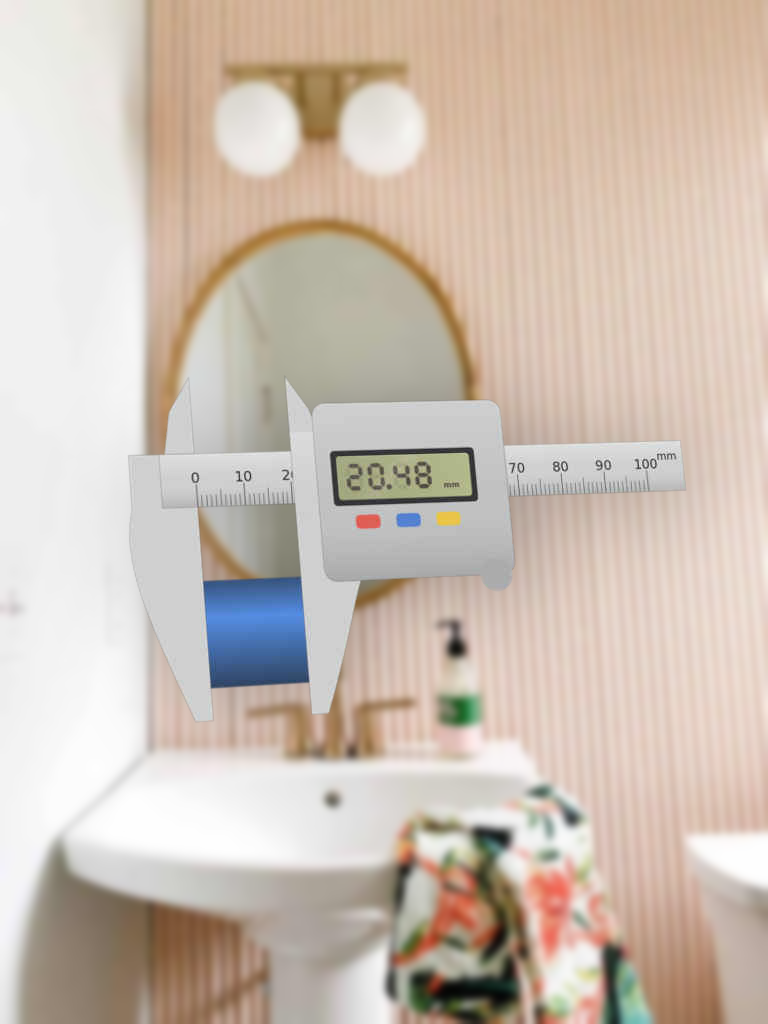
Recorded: {"value": 20.48, "unit": "mm"}
